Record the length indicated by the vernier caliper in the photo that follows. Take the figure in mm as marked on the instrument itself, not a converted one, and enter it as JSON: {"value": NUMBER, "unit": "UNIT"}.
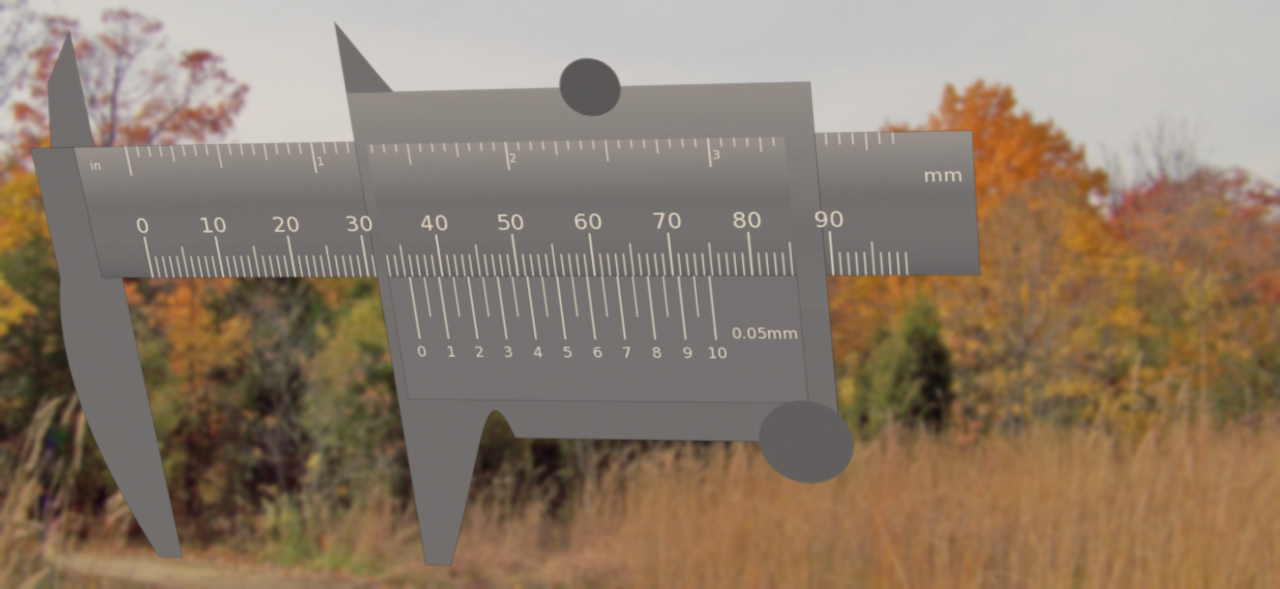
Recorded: {"value": 35.6, "unit": "mm"}
